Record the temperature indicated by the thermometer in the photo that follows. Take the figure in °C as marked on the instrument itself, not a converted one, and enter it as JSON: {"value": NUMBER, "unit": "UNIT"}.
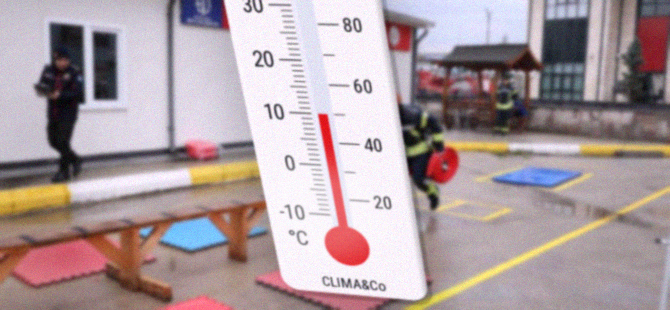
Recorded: {"value": 10, "unit": "°C"}
